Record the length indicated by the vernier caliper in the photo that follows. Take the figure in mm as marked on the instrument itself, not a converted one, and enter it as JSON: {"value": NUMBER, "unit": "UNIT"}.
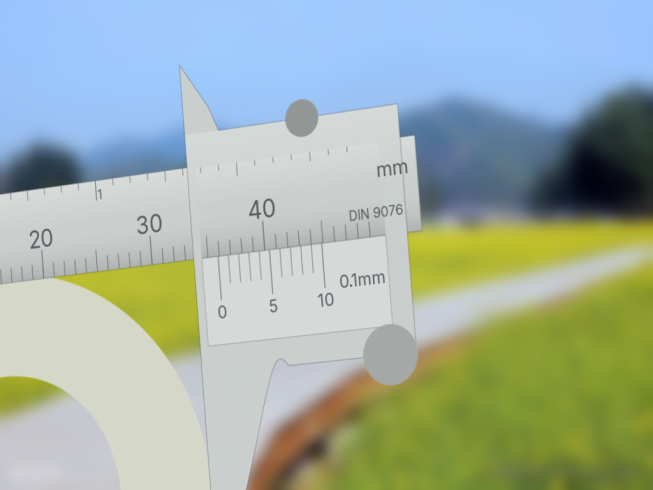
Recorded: {"value": 35.9, "unit": "mm"}
